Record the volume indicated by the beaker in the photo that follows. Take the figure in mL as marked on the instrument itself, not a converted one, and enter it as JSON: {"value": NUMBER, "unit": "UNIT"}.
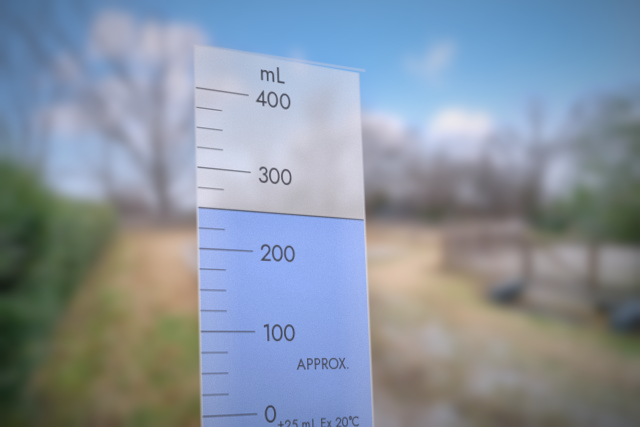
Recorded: {"value": 250, "unit": "mL"}
